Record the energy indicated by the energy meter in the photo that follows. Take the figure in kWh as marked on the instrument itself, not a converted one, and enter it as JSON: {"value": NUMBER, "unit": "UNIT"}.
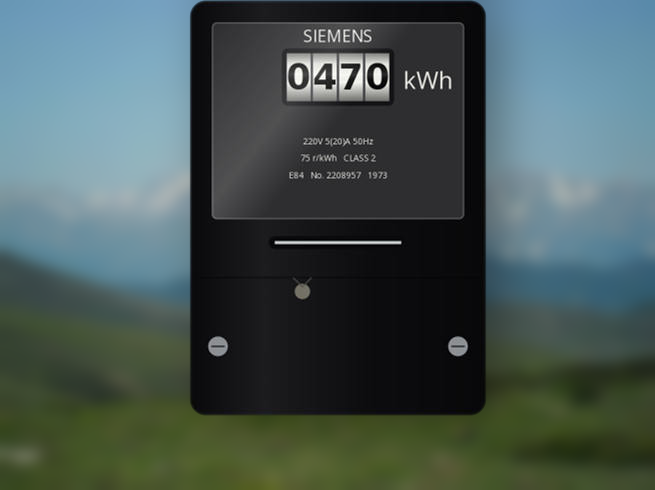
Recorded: {"value": 470, "unit": "kWh"}
